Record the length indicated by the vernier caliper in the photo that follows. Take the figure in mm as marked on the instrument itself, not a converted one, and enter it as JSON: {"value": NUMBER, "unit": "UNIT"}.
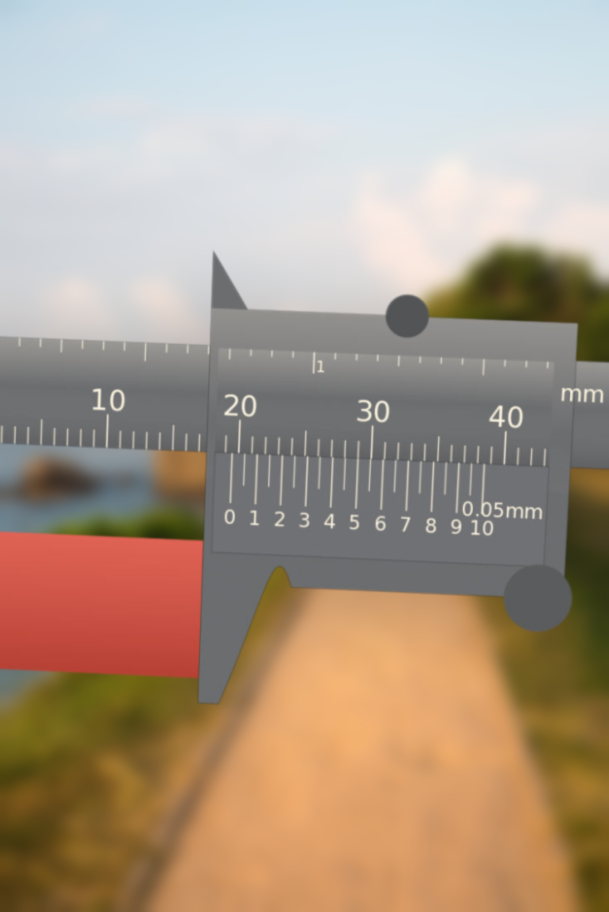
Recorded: {"value": 19.5, "unit": "mm"}
